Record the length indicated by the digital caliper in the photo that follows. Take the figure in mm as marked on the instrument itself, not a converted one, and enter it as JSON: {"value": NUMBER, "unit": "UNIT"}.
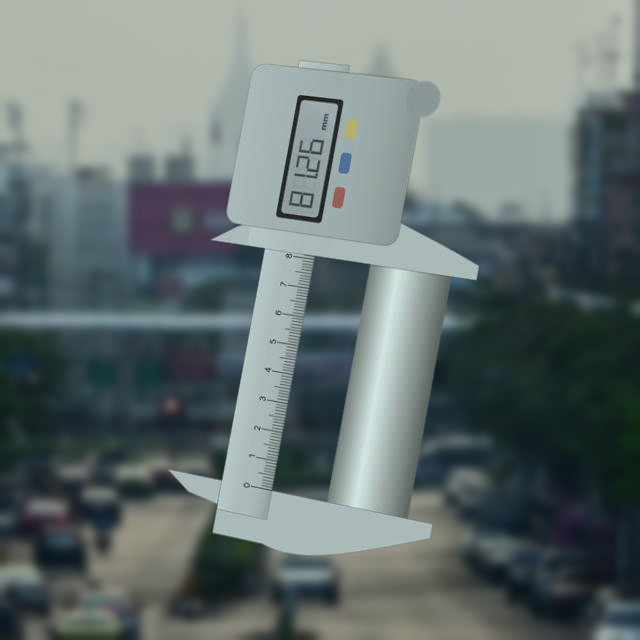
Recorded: {"value": 81.26, "unit": "mm"}
